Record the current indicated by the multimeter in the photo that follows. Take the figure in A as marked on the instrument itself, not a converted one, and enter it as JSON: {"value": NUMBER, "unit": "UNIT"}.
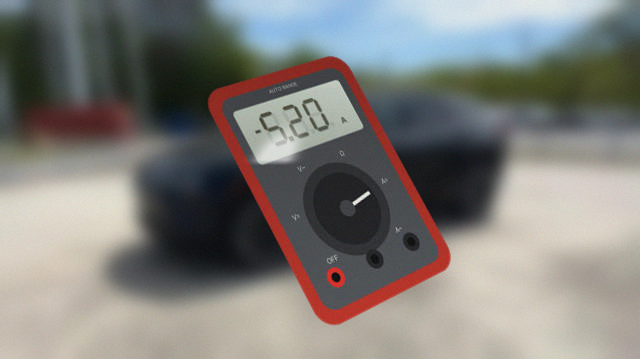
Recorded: {"value": -5.20, "unit": "A"}
